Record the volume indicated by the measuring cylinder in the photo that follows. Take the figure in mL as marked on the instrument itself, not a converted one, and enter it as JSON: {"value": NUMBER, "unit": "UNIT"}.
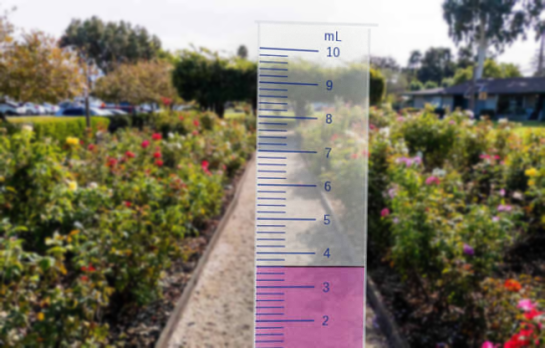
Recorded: {"value": 3.6, "unit": "mL"}
